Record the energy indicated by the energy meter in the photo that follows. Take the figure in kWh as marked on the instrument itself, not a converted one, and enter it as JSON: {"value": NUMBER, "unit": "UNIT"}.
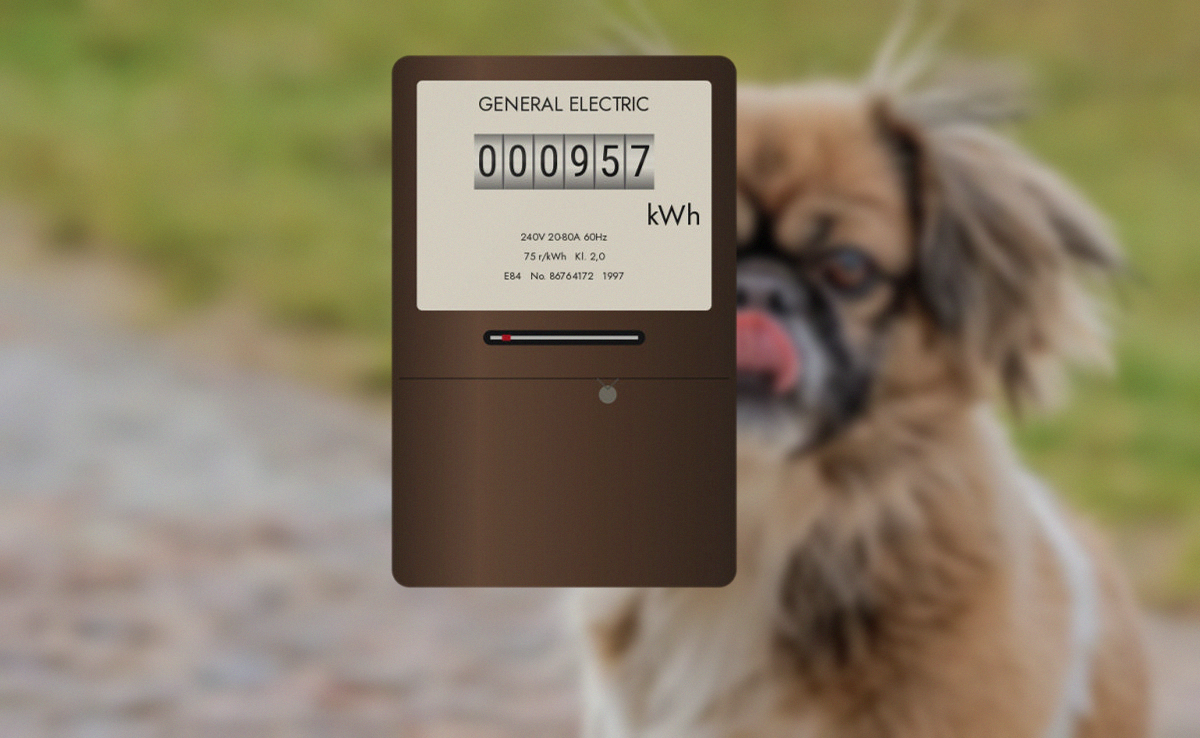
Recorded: {"value": 957, "unit": "kWh"}
